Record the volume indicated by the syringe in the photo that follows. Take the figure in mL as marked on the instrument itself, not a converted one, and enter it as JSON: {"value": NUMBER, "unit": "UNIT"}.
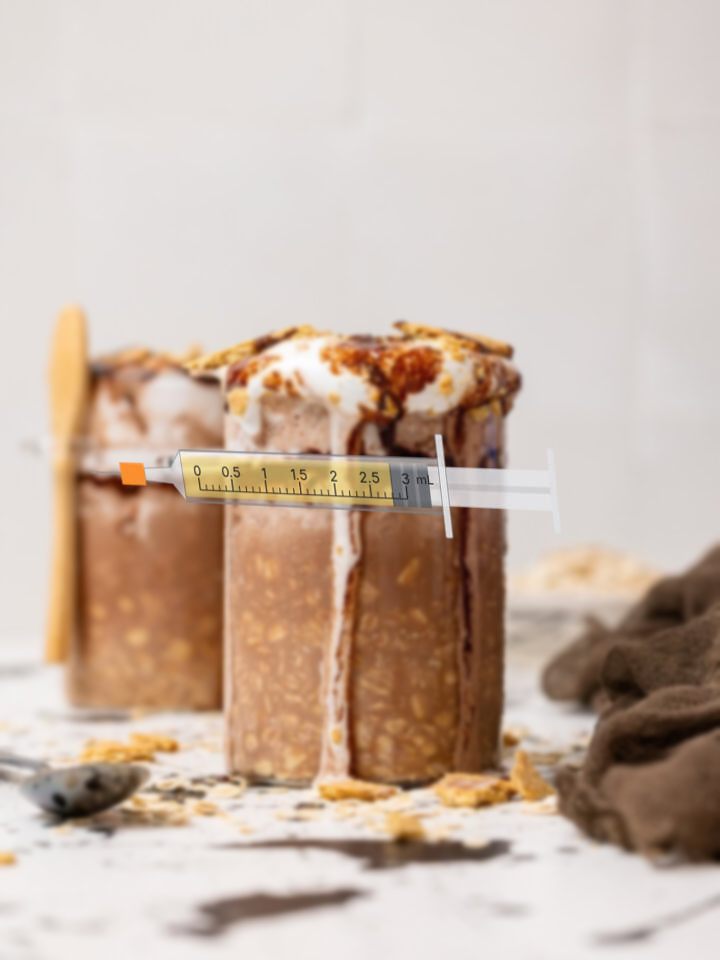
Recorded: {"value": 2.8, "unit": "mL"}
